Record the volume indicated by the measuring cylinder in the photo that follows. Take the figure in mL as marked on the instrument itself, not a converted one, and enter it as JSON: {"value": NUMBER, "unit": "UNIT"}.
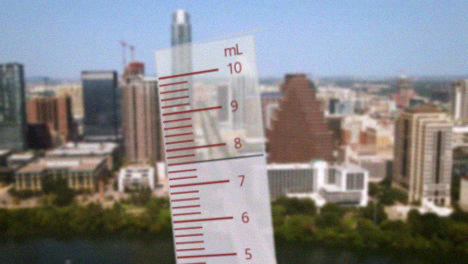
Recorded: {"value": 7.6, "unit": "mL"}
